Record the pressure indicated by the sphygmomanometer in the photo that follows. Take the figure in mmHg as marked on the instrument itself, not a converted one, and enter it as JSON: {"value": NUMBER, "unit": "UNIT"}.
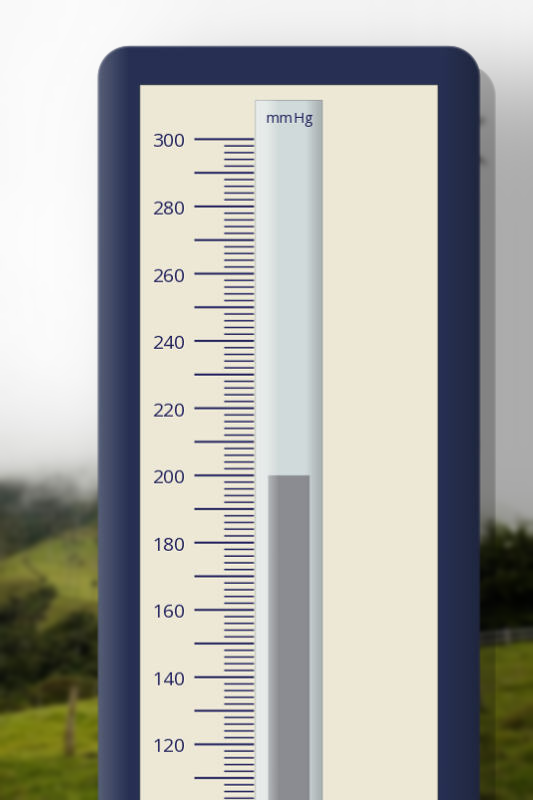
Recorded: {"value": 200, "unit": "mmHg"}
